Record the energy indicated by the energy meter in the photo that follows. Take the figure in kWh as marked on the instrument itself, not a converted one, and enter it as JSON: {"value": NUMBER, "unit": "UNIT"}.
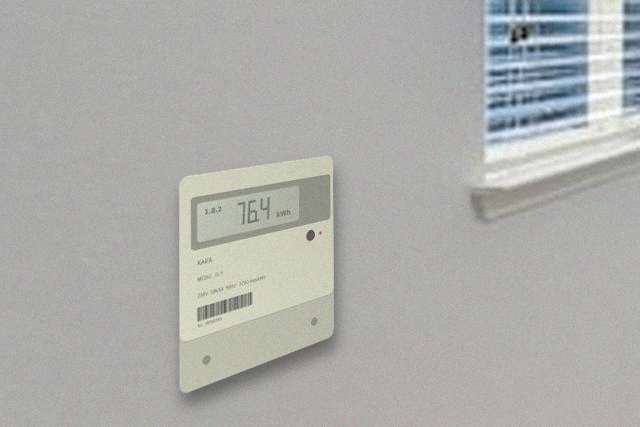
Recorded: {"value": 76.4, "unit": "kWh"}
